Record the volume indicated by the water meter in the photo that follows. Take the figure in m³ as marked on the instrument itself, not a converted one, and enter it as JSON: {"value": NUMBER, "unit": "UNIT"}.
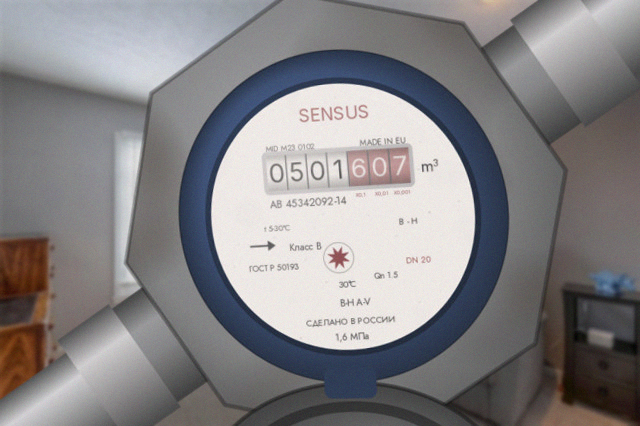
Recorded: {"value": 501.607, "unit": "m³"}
